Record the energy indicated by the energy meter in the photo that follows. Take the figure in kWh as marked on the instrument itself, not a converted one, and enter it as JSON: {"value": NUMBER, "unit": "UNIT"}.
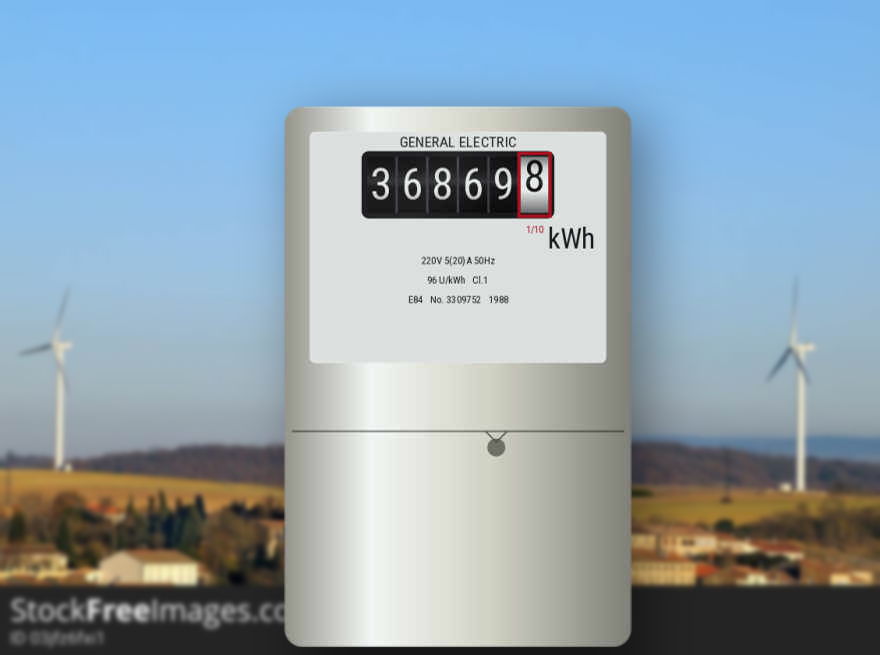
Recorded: {"value": 36869.8, "unit": "kWh"}
